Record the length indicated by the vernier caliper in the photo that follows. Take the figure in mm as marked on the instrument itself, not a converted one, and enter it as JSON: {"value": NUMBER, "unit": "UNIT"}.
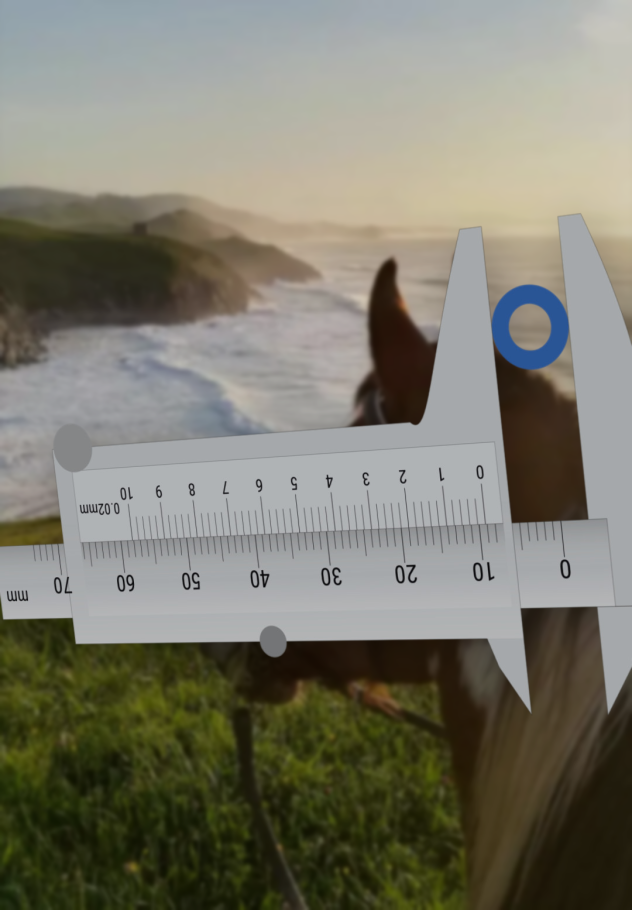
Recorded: {"value": 9.2, "unit": "mm"}
